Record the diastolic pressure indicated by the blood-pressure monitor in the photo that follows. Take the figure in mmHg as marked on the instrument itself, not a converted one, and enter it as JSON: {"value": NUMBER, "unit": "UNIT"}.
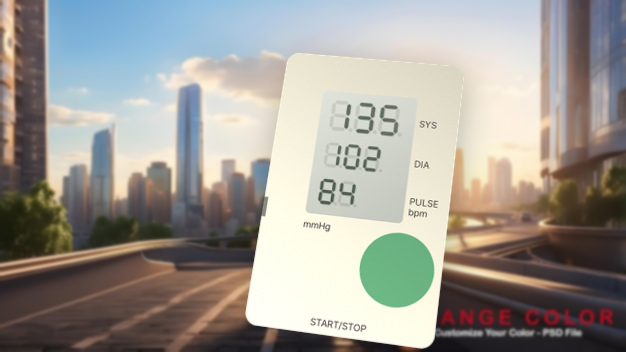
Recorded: {"value": 102, "unit": "mmHg"}
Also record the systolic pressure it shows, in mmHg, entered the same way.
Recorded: {"value": 135, "unit": "mmHg"}
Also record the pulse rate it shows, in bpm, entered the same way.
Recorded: {"value": 84, "unit": "bpm"}
